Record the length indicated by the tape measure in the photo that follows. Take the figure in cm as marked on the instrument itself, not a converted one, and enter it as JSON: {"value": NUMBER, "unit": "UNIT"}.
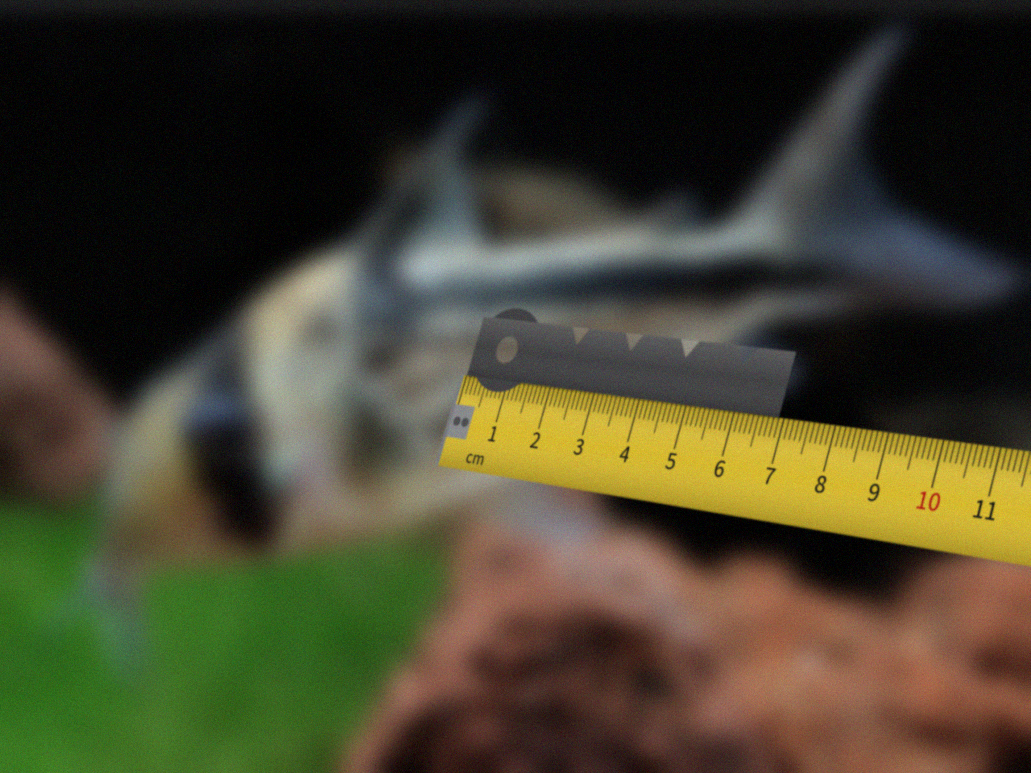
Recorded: {"value": 6.9, "unit": "cm"}
